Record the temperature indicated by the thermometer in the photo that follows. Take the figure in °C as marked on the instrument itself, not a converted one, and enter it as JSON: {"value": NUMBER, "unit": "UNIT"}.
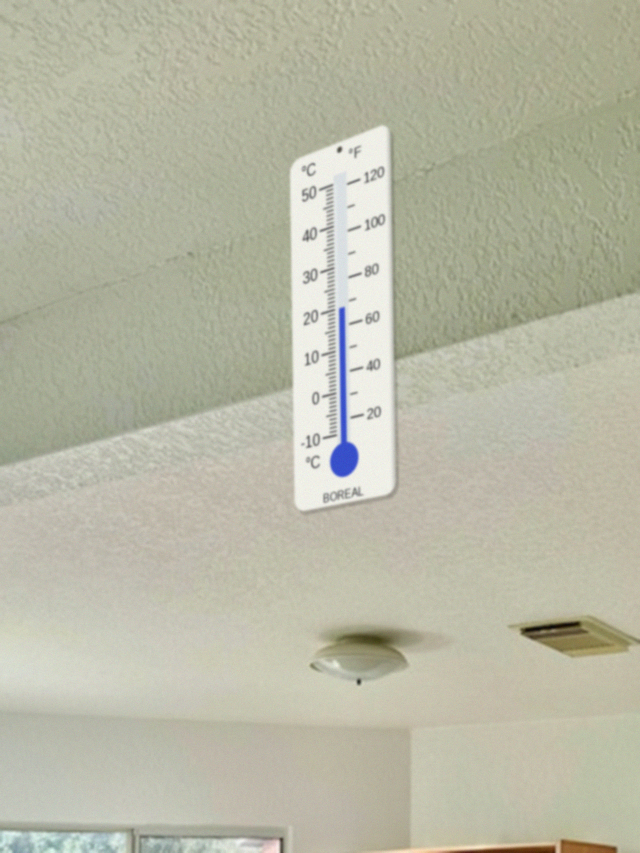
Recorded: {"value": 20, "unit": "°C"}
